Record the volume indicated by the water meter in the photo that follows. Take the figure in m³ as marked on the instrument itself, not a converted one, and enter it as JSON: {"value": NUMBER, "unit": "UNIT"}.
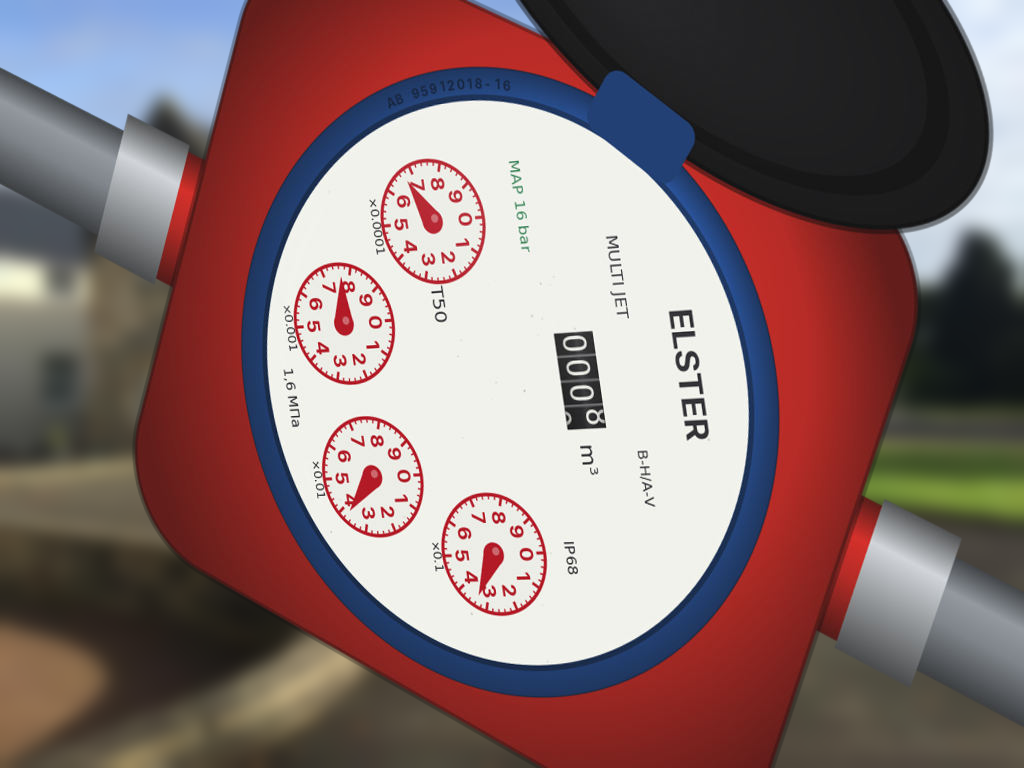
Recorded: {"value": 8.3376, "unit": "m³"}
